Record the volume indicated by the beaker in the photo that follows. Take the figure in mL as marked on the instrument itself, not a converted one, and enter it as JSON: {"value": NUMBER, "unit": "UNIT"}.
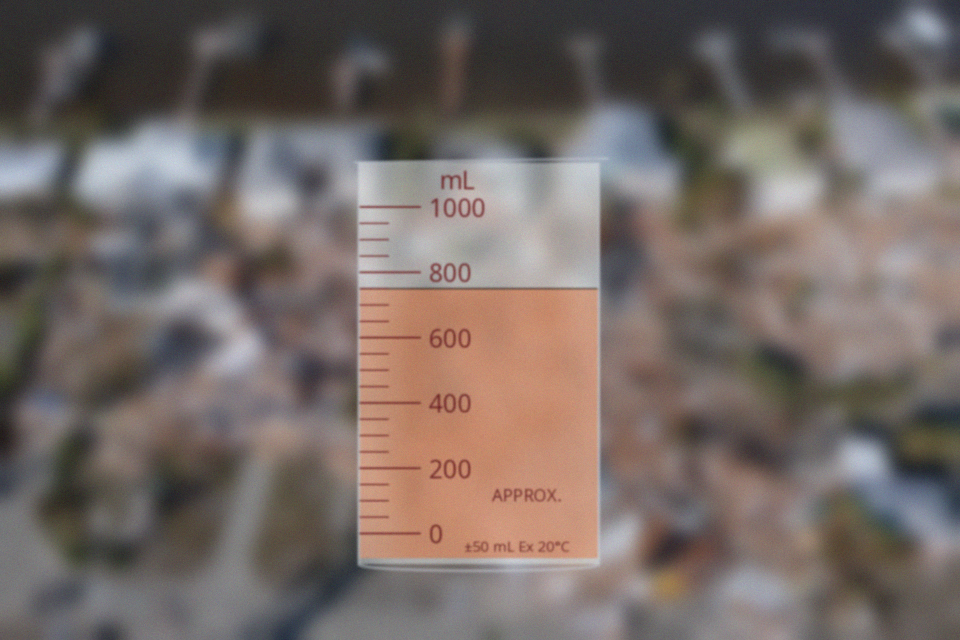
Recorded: {"value": 750, "unit": "mL"}
